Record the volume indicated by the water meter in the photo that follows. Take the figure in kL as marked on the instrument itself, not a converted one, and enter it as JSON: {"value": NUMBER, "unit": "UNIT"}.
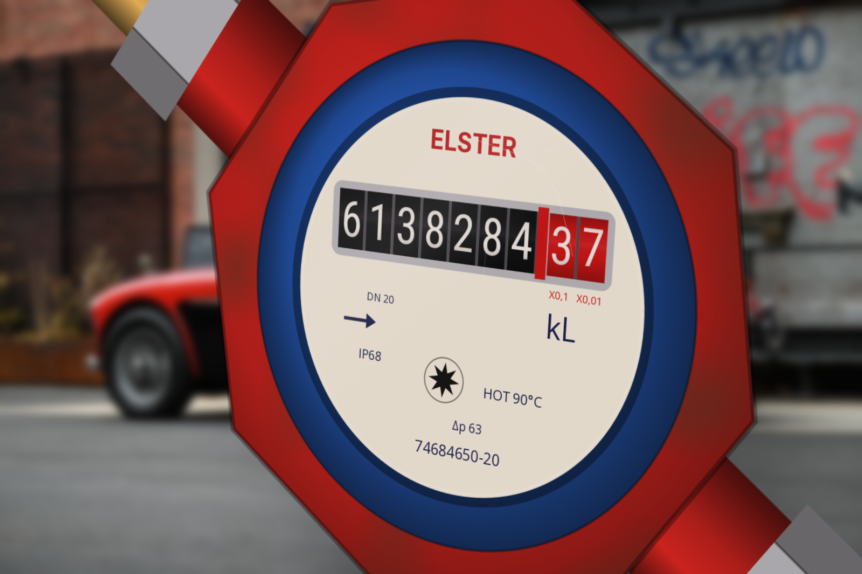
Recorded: {"value": 6138284.37, "unit": "kL"}
